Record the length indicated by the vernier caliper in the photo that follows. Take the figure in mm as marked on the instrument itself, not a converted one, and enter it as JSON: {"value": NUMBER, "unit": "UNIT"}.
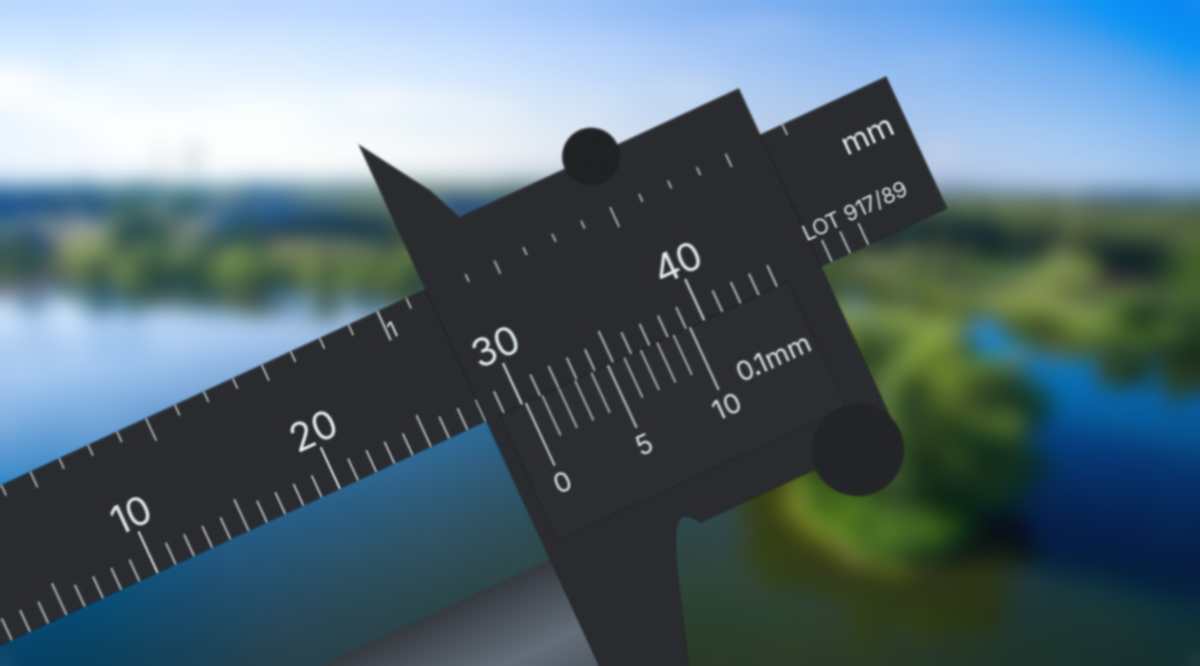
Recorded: {"value": 30.2, "unit": "mm"}
